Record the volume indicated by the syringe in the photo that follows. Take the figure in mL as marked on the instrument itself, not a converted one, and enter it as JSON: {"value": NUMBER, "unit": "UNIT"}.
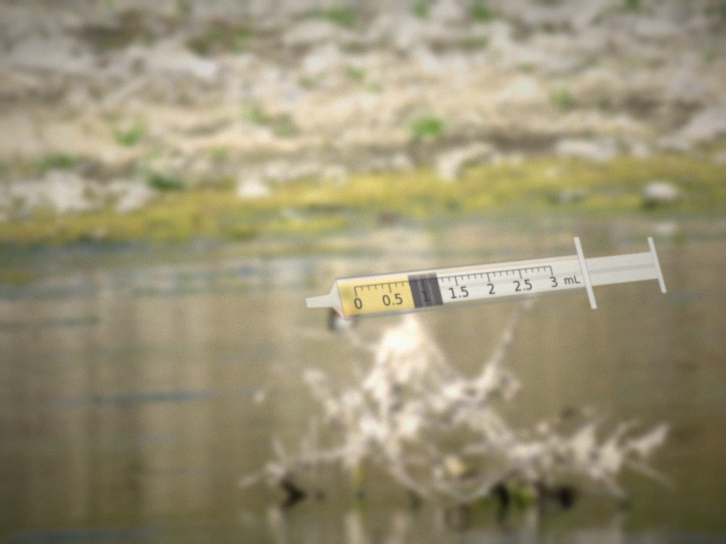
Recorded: {"value": 0.8, "unit": "mL"}
